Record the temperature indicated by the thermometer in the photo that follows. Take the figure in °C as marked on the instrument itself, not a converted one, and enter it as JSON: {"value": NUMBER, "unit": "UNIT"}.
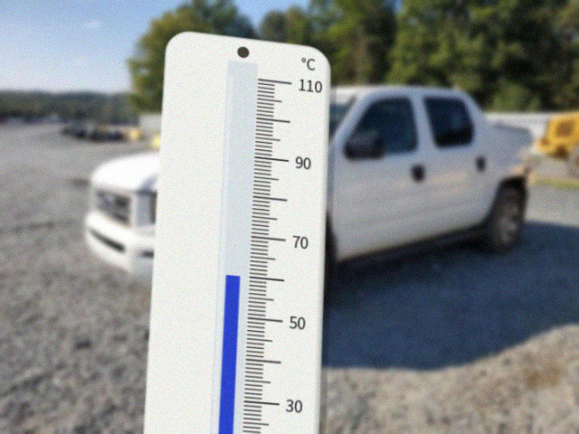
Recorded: {"value": 60, "unit": "°C"}
